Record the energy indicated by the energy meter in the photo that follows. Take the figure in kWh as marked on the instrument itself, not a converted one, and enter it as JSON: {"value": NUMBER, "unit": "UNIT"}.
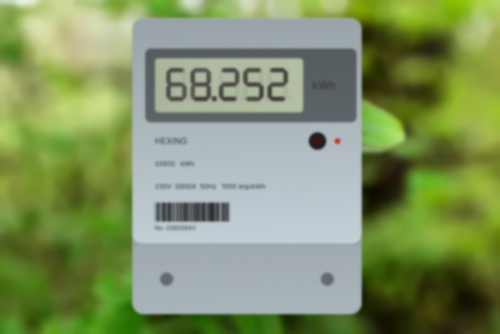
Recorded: {"value": 68.252, "unit": "kWh"}
